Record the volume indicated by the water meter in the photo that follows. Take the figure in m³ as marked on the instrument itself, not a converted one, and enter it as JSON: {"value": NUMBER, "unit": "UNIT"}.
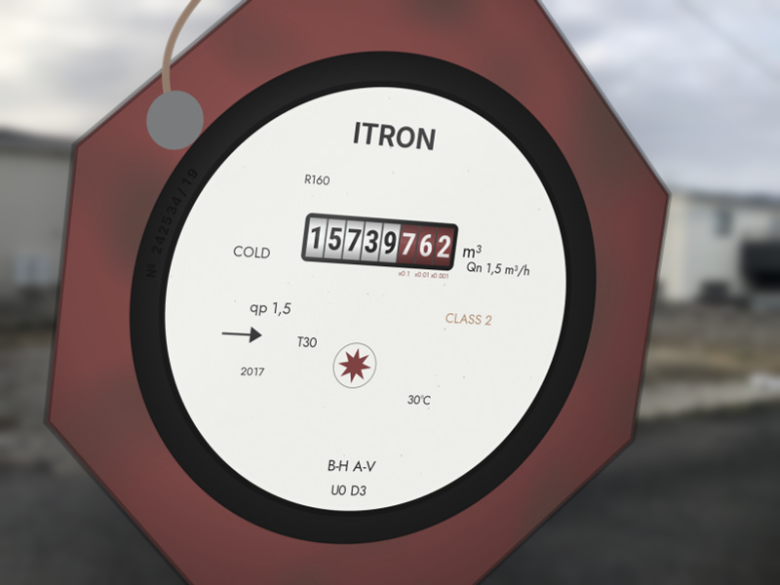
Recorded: {"value": 15739.762, "unit": "m³"}
